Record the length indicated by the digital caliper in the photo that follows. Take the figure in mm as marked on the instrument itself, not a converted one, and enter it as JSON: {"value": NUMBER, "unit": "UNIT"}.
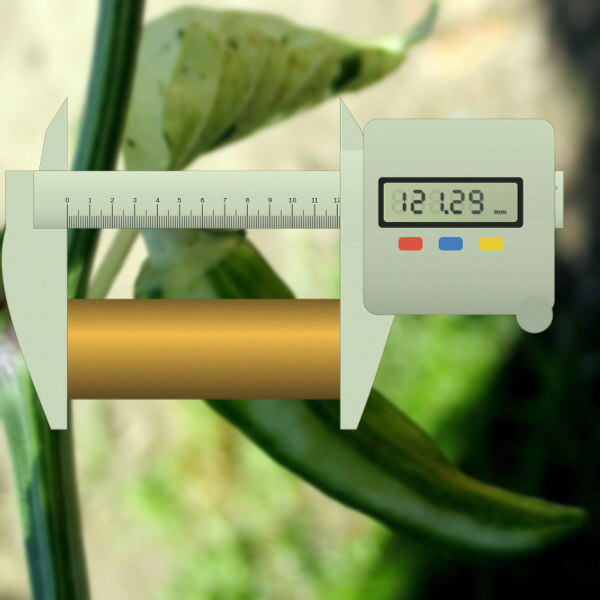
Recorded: {"value": 121.29, "unit": "mm"}
